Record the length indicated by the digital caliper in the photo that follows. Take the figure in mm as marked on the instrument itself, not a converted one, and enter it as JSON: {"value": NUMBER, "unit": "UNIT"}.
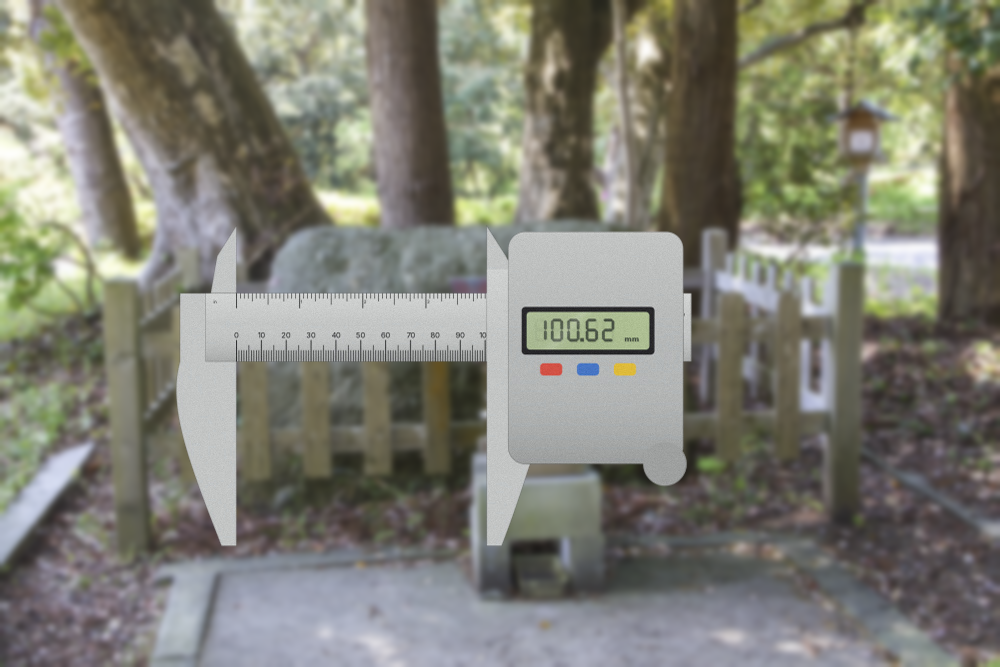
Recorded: {"value": 100.62, "unit": "mm"}
